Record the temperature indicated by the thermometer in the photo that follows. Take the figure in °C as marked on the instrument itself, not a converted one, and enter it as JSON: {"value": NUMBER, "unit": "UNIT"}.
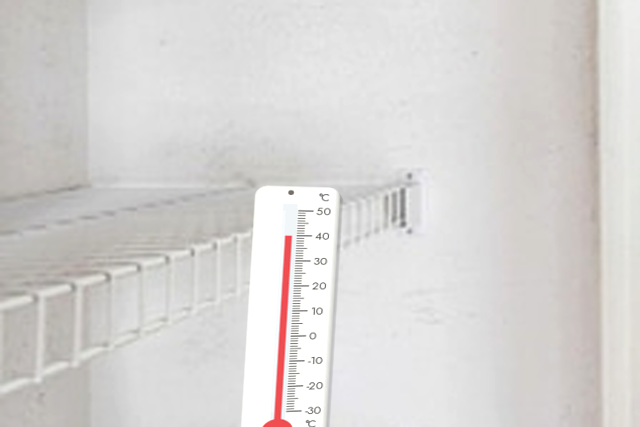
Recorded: {"value": 40, "unit": "°C"}
